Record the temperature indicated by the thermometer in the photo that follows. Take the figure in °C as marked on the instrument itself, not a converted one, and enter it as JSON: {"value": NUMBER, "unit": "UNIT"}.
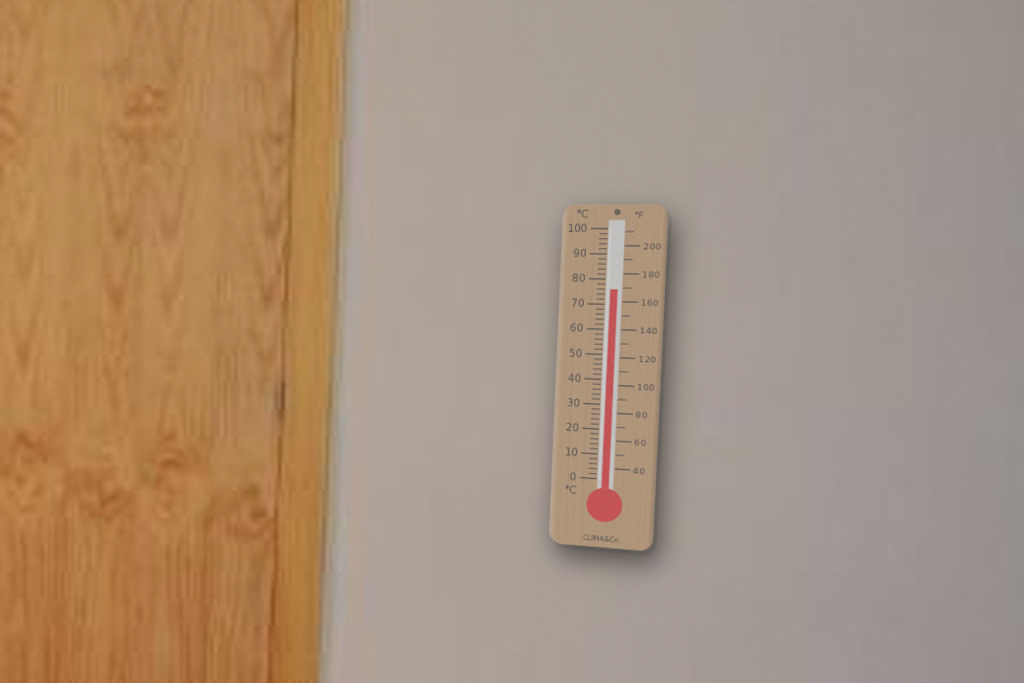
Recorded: {"value": 76, "unit": "°C"}
